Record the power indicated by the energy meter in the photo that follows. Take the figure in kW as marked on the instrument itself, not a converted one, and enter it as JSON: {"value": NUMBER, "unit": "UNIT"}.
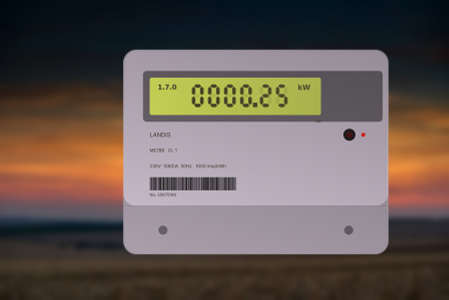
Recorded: {"value": 0.25, "unit": "kW"}
